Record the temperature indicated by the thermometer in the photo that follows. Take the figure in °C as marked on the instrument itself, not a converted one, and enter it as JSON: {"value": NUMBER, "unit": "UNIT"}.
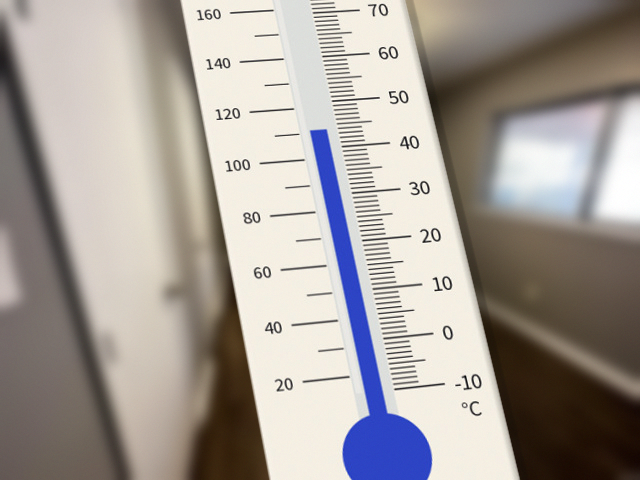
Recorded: {"value": 44, "unit": "°C"}
